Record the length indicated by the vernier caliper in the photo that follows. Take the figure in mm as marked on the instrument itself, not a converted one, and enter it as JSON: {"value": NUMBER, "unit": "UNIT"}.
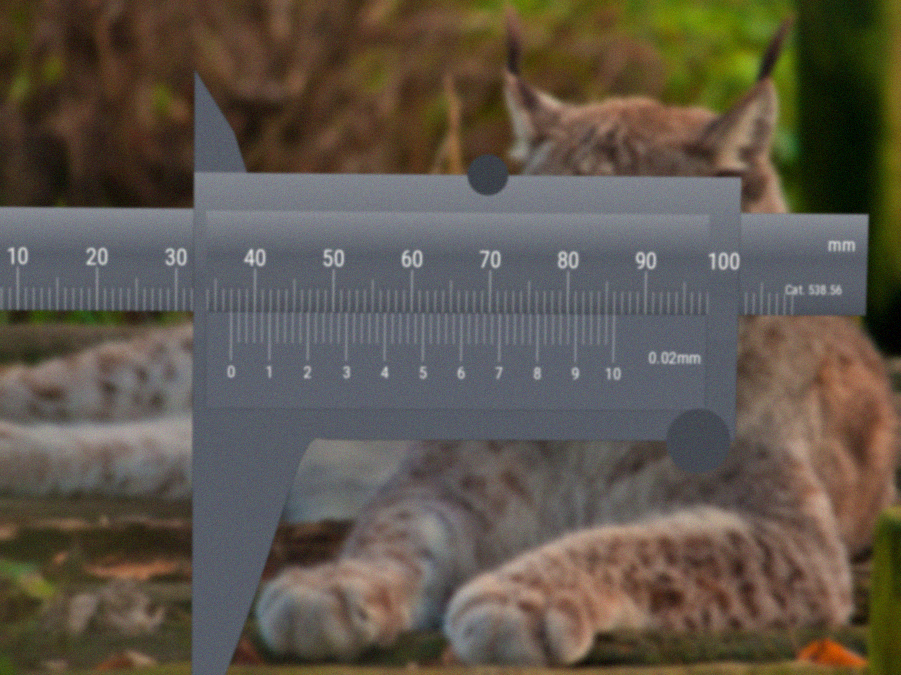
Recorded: {"value": 37.0, "unit": "mm"}
